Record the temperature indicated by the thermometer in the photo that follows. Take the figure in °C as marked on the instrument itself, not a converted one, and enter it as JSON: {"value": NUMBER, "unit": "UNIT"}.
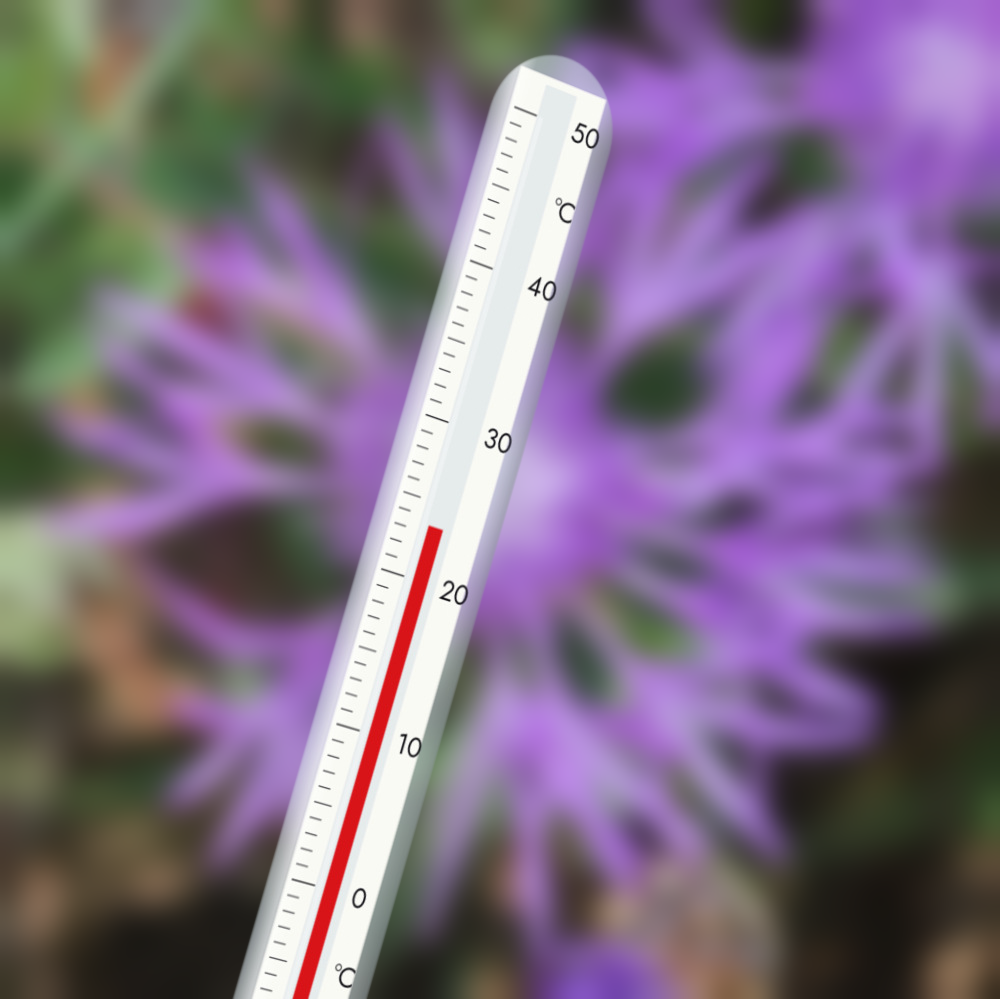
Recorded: {"value": 23.5, "unit": "°C"}
